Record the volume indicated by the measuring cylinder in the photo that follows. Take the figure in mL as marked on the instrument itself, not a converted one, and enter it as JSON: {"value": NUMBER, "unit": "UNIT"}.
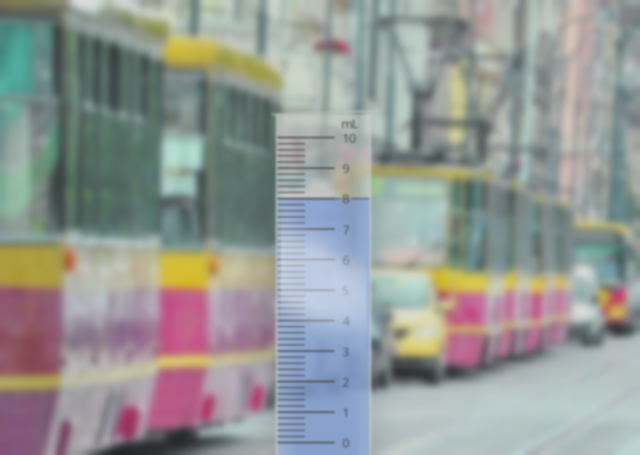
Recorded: {"value": 8, "unit": "mL"}
